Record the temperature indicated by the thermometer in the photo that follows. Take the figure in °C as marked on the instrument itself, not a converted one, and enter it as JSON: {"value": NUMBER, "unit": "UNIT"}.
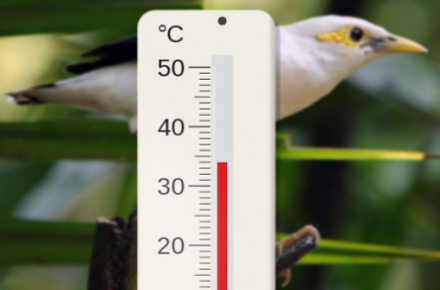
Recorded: {"value": 34, "unit": "°C"}
